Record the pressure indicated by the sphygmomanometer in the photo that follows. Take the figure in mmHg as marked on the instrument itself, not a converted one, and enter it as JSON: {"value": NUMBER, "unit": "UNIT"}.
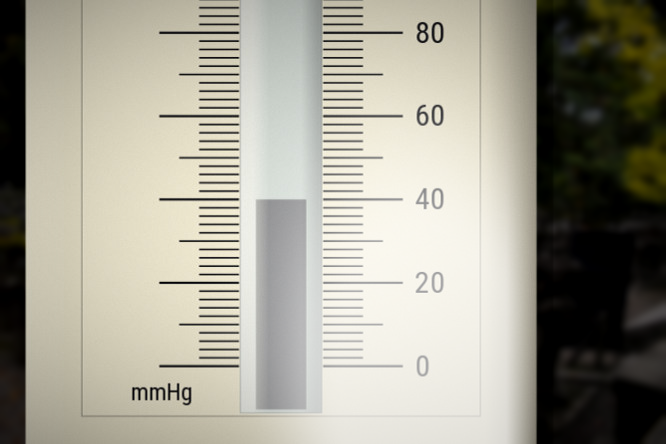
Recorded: {"value": 40, "unit": "mmHg"}
